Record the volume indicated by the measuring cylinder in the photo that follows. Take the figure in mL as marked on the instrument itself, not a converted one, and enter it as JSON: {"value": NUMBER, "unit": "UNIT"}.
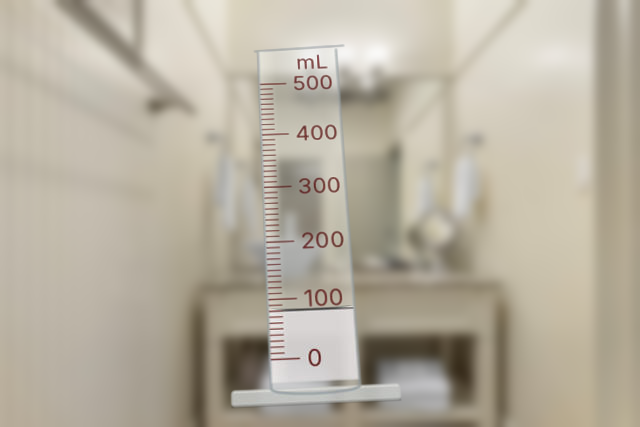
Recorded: {"value": 80, "unit": "mL"}
